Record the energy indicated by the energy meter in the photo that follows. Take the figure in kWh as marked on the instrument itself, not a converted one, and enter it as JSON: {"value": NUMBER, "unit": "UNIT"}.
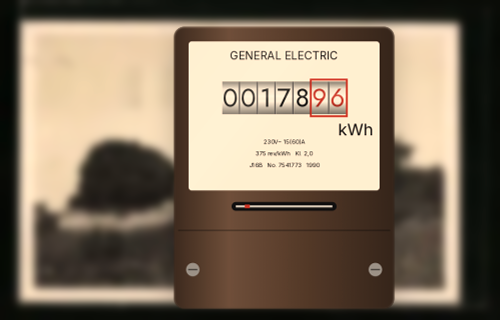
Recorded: {"value": 178.96, "unit": "kWh"}
